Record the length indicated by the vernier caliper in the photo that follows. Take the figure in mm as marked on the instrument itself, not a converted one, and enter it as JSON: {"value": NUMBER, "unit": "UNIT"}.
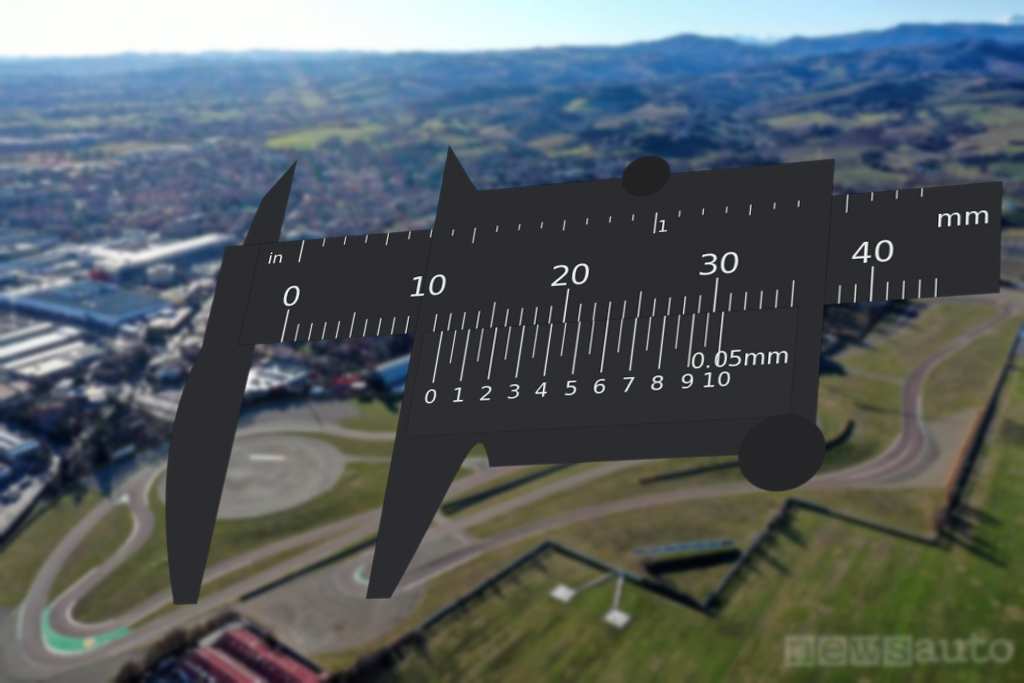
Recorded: {"value": 11.6, "unit": "mm"}
